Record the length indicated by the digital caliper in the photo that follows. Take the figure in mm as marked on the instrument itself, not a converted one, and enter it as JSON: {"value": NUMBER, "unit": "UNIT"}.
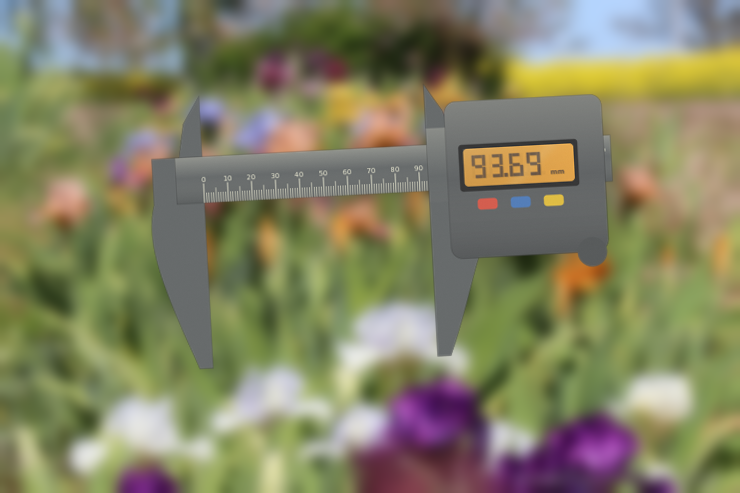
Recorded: {"value": 93.69, "unit": "mm"}
